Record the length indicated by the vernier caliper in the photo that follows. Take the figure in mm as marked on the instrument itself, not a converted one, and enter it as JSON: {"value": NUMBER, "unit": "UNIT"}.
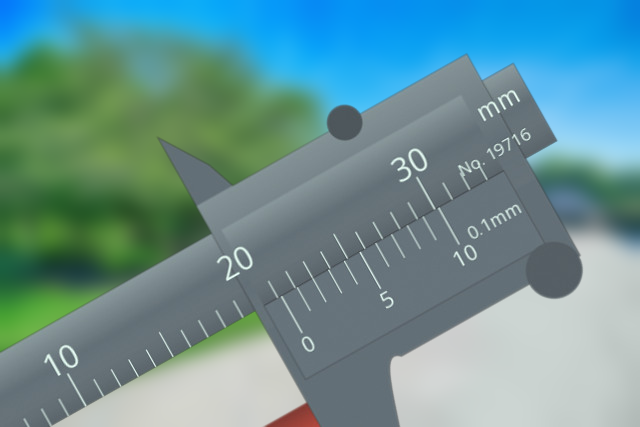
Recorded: {"value": 21.2, "unit": "mm"}
